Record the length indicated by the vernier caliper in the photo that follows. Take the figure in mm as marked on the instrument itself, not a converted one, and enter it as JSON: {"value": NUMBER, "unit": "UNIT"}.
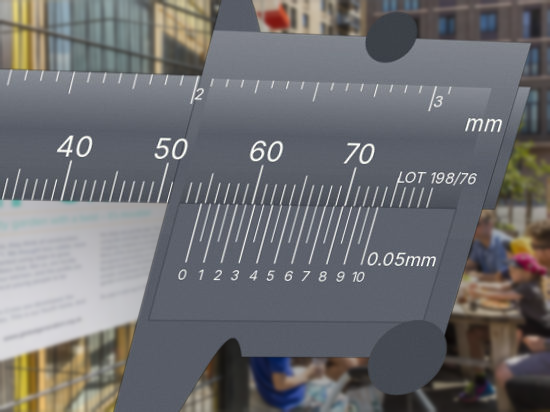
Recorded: {"value": 54.6, "unit": "mm"}
